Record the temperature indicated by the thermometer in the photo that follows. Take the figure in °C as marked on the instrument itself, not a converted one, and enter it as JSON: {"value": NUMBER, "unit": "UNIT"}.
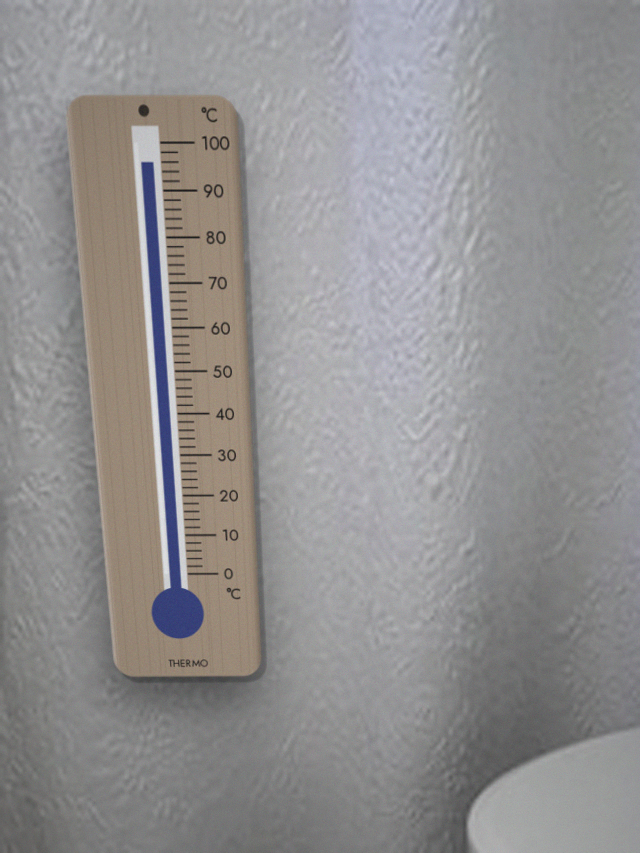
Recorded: {"value": 96, "unit": "°C"}
